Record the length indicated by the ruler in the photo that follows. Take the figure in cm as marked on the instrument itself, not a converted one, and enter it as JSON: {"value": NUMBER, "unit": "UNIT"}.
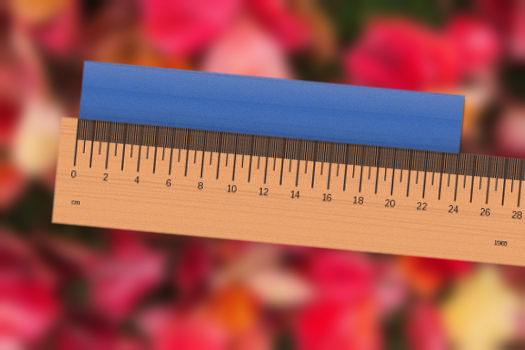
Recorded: {"value": 24, "unit": "cm"}
